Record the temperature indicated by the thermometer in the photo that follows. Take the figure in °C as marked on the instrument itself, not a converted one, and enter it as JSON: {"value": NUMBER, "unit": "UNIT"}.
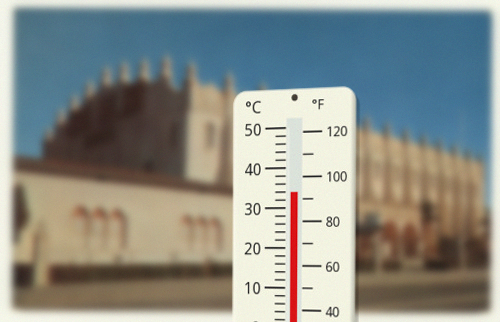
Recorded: {"value": 34, "unit": "°C"}
